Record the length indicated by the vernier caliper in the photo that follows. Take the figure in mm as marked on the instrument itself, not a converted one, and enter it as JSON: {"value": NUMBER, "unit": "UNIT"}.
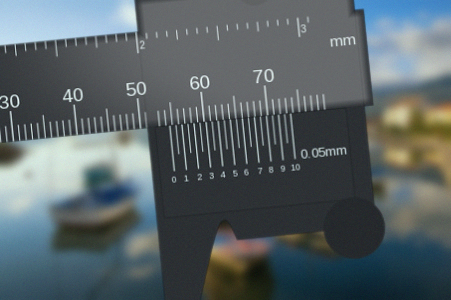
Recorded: {"value": 54.6, "unit": "mm"}
